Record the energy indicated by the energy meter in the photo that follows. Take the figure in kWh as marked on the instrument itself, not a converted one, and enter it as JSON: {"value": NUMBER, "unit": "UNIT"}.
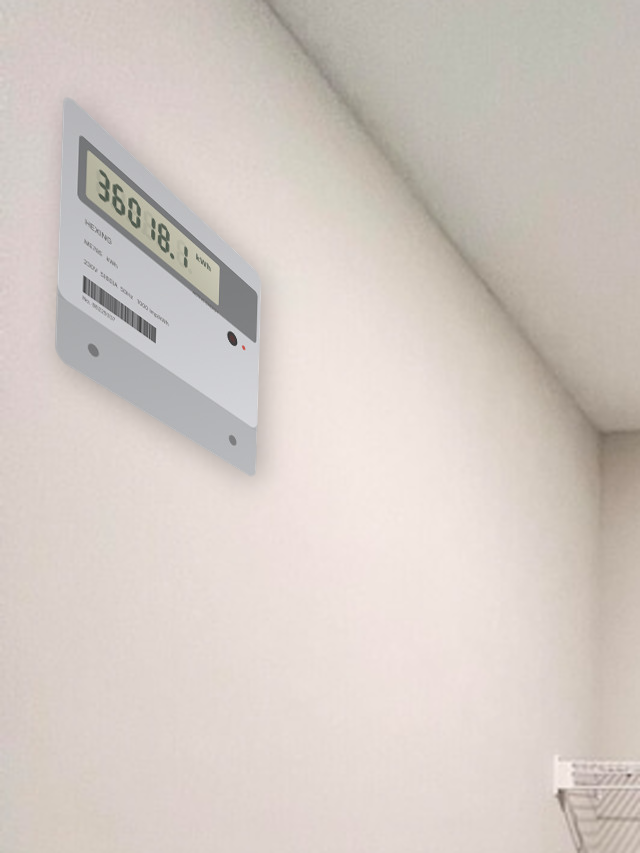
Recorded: {"value": 36018.1, "unit": "kWh"}
